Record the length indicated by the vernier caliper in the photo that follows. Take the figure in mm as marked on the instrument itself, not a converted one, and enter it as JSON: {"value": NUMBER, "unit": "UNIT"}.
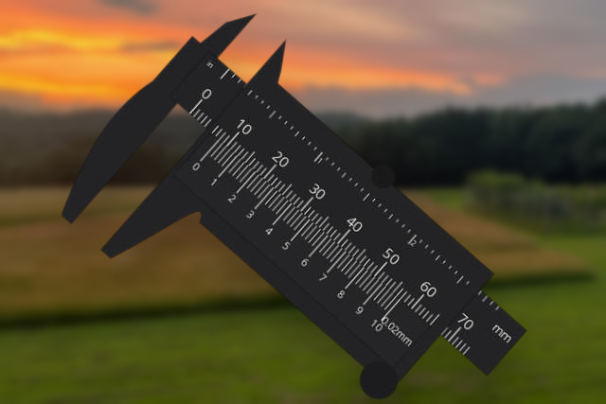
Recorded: {"value": 8.0, "unit": "mm"}
